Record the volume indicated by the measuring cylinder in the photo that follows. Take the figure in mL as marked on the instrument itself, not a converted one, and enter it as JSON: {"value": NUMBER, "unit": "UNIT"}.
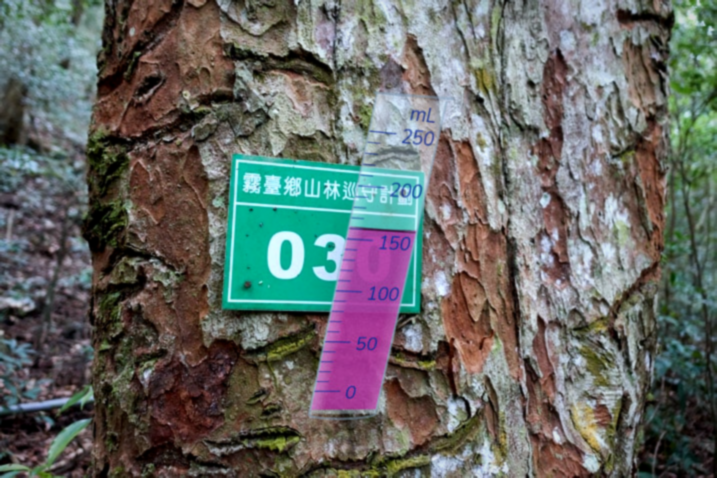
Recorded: {"value": 160, "unit": "mL"}
